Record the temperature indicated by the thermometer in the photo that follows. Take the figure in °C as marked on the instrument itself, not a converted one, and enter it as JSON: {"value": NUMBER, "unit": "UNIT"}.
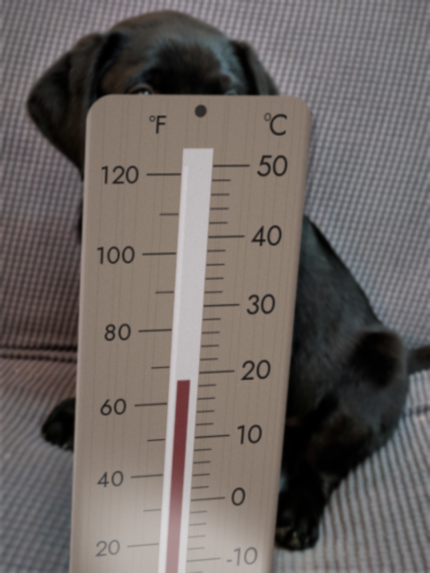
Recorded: {"value": 19, "unit": "°C"}
